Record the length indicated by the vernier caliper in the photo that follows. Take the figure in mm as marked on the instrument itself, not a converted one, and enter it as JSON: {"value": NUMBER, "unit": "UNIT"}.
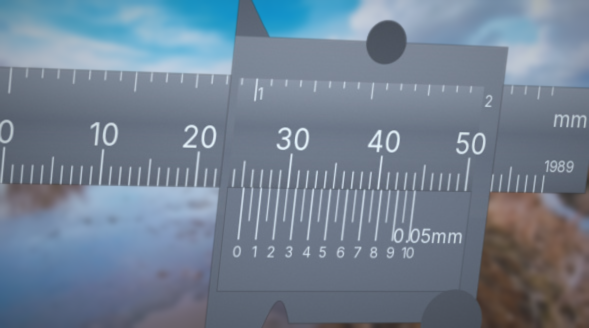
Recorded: {"value": 25.2, "unit": "mm"}
